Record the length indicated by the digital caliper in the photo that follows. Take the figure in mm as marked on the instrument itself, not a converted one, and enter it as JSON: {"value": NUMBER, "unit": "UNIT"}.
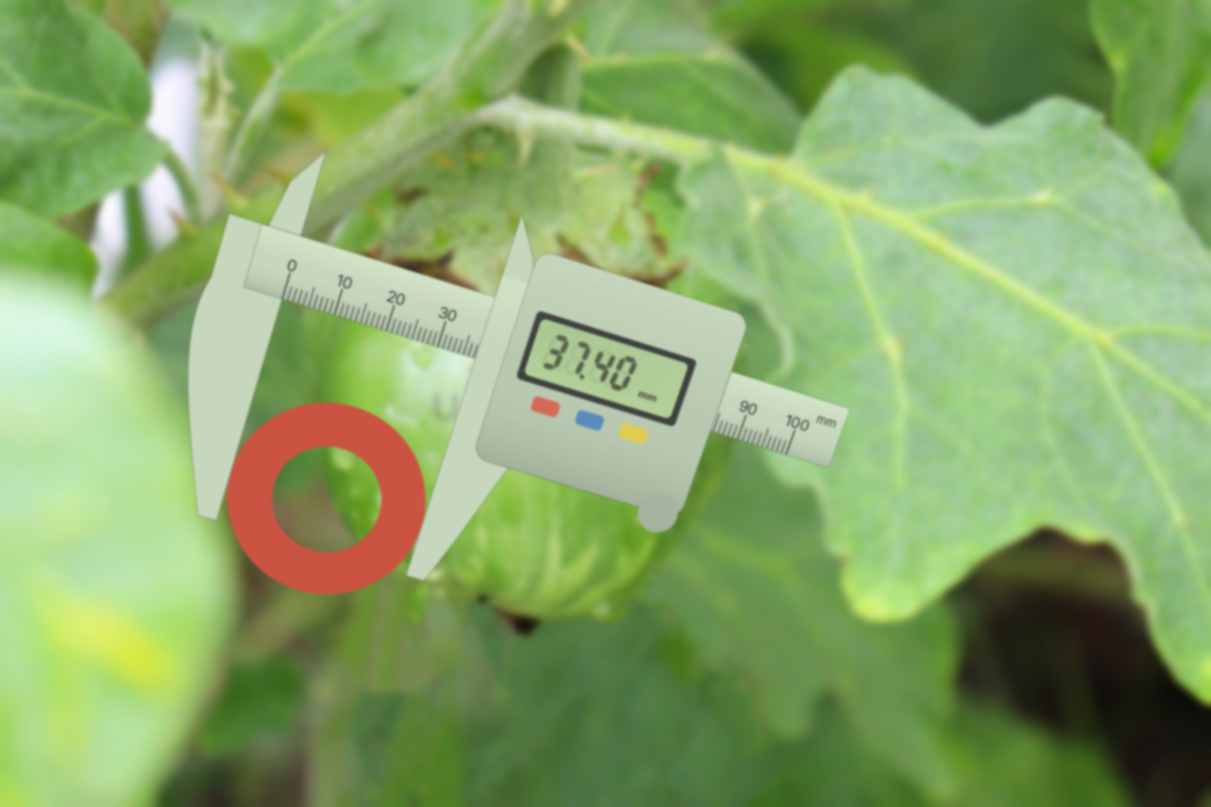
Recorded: {"value": 37.40, "unit": "mm"}
